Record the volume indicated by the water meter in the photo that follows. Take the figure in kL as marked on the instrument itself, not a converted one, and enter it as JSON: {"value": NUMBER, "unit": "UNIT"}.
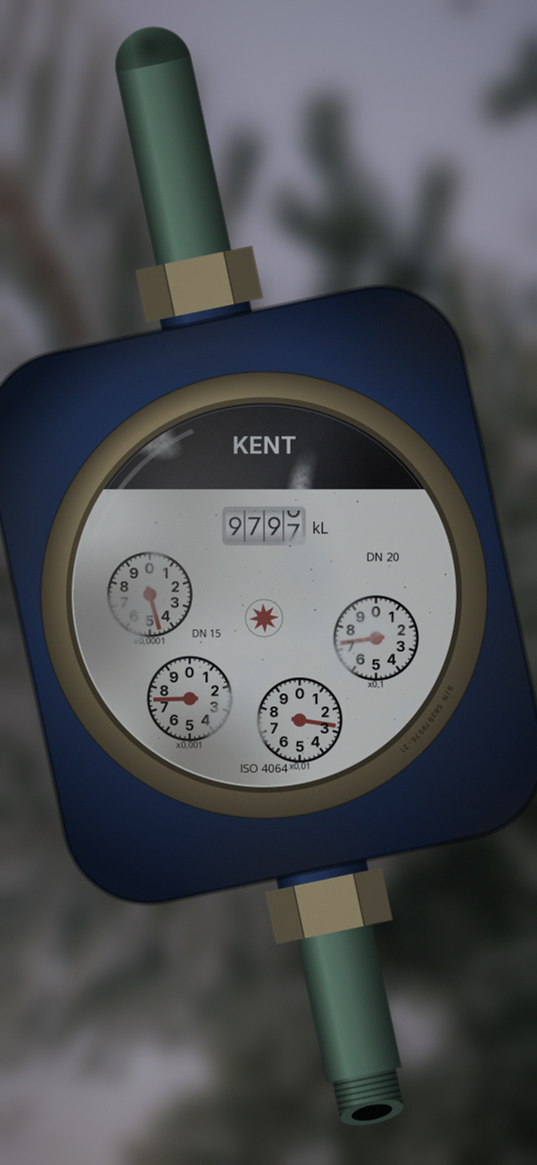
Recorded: {"value": 9796.7274, "unit": "kL"}
